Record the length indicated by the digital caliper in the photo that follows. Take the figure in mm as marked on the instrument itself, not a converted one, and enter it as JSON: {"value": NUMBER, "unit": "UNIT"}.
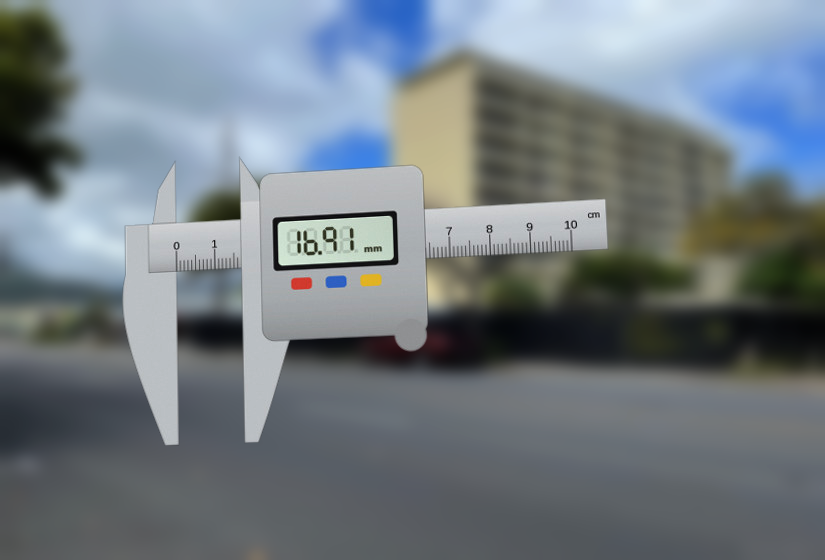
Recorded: {"value": 16.91, "unit": "mm"}
